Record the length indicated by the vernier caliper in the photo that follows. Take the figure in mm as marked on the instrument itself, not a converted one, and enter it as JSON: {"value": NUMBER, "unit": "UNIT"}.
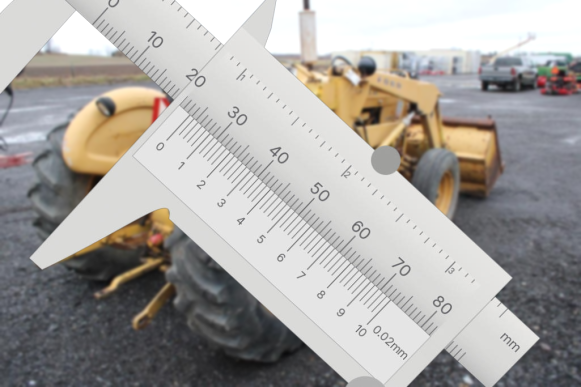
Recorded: {"value": 23.6, "unit": "mm"}
